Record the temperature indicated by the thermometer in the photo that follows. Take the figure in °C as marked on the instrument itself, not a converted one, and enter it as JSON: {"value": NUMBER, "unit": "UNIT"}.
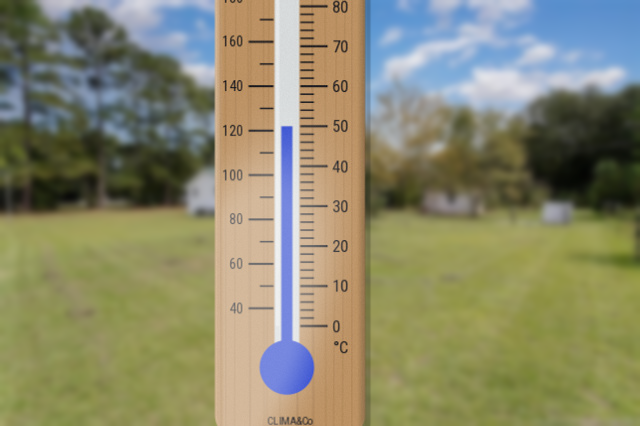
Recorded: {"value": 50, "unit": "°C"}
